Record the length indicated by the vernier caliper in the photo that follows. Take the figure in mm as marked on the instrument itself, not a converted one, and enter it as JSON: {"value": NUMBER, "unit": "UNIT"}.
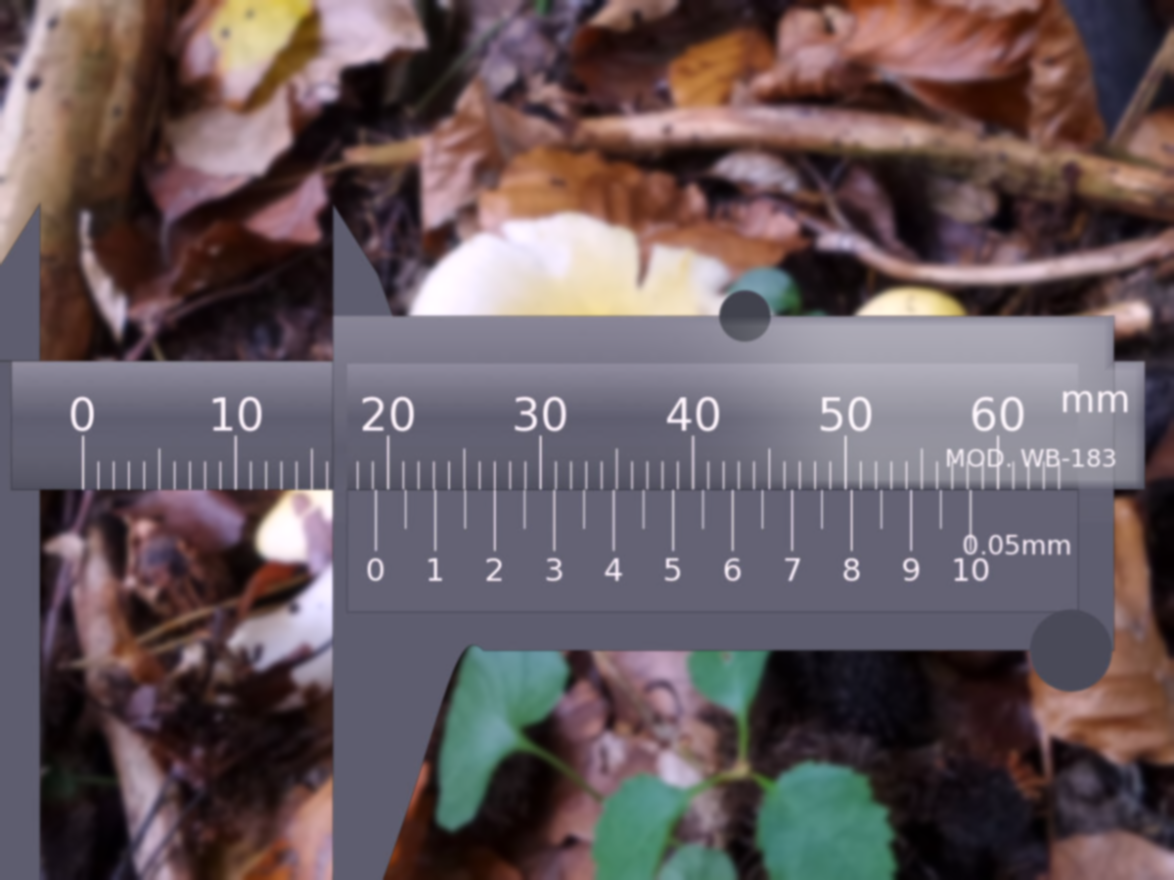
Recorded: {"value": 19.2, "unit": "mm"}
